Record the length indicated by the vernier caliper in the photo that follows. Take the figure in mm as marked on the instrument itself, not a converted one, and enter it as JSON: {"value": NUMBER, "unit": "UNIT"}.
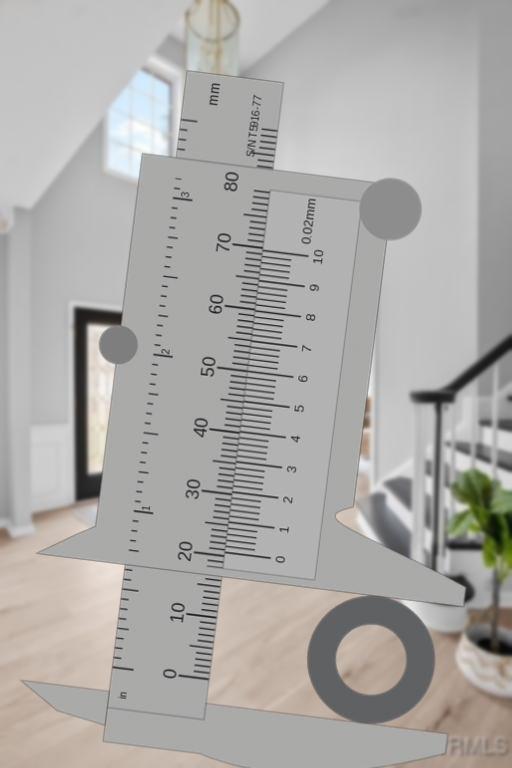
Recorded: {"value": 20.6, "unit": "mm"}
